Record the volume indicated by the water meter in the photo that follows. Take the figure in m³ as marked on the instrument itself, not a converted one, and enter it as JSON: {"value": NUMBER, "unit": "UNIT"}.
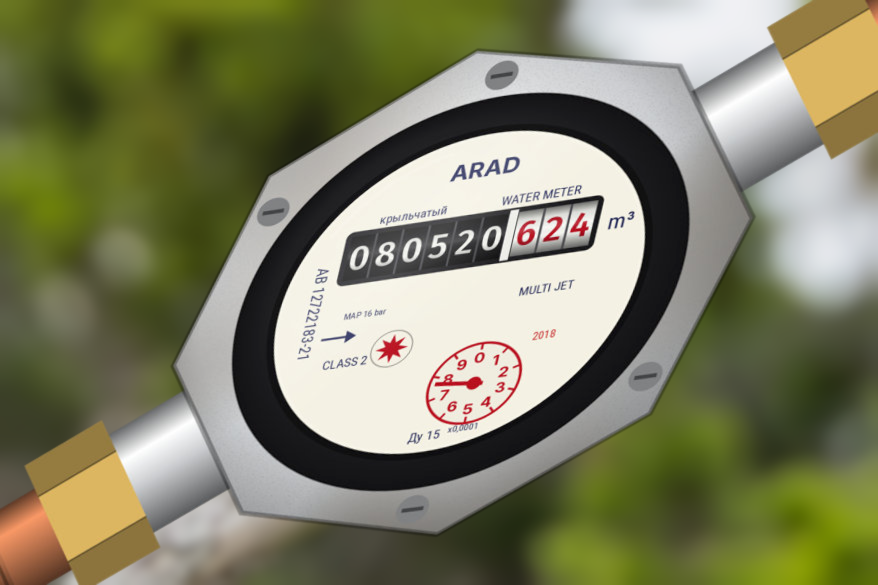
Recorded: {"value": 80520.6247, "unit": "m³"}
